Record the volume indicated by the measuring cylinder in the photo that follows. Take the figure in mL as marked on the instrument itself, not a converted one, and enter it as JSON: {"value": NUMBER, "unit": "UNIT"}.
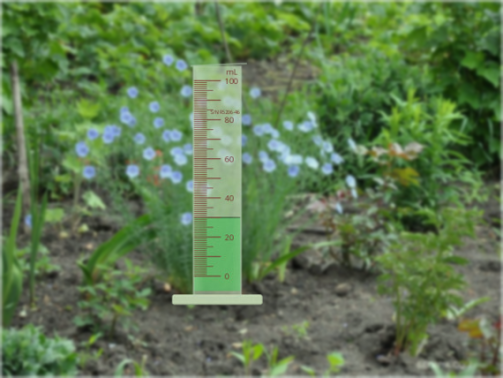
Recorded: {"value": 30, "unit": "mL"}
